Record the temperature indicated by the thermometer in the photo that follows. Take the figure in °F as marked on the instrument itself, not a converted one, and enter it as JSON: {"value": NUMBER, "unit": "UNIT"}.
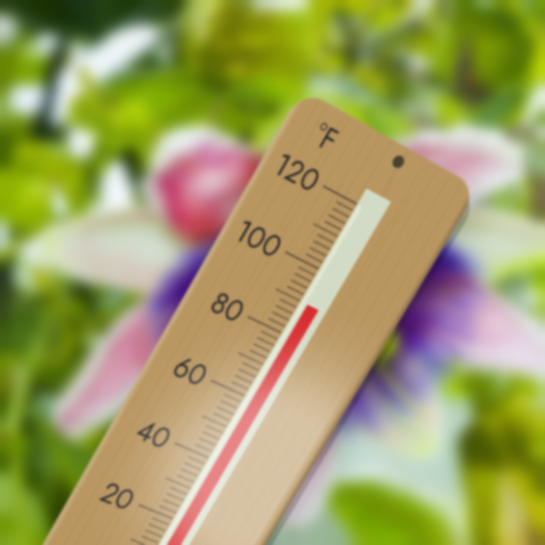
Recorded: {"value": 90, "unit": "°F"}
